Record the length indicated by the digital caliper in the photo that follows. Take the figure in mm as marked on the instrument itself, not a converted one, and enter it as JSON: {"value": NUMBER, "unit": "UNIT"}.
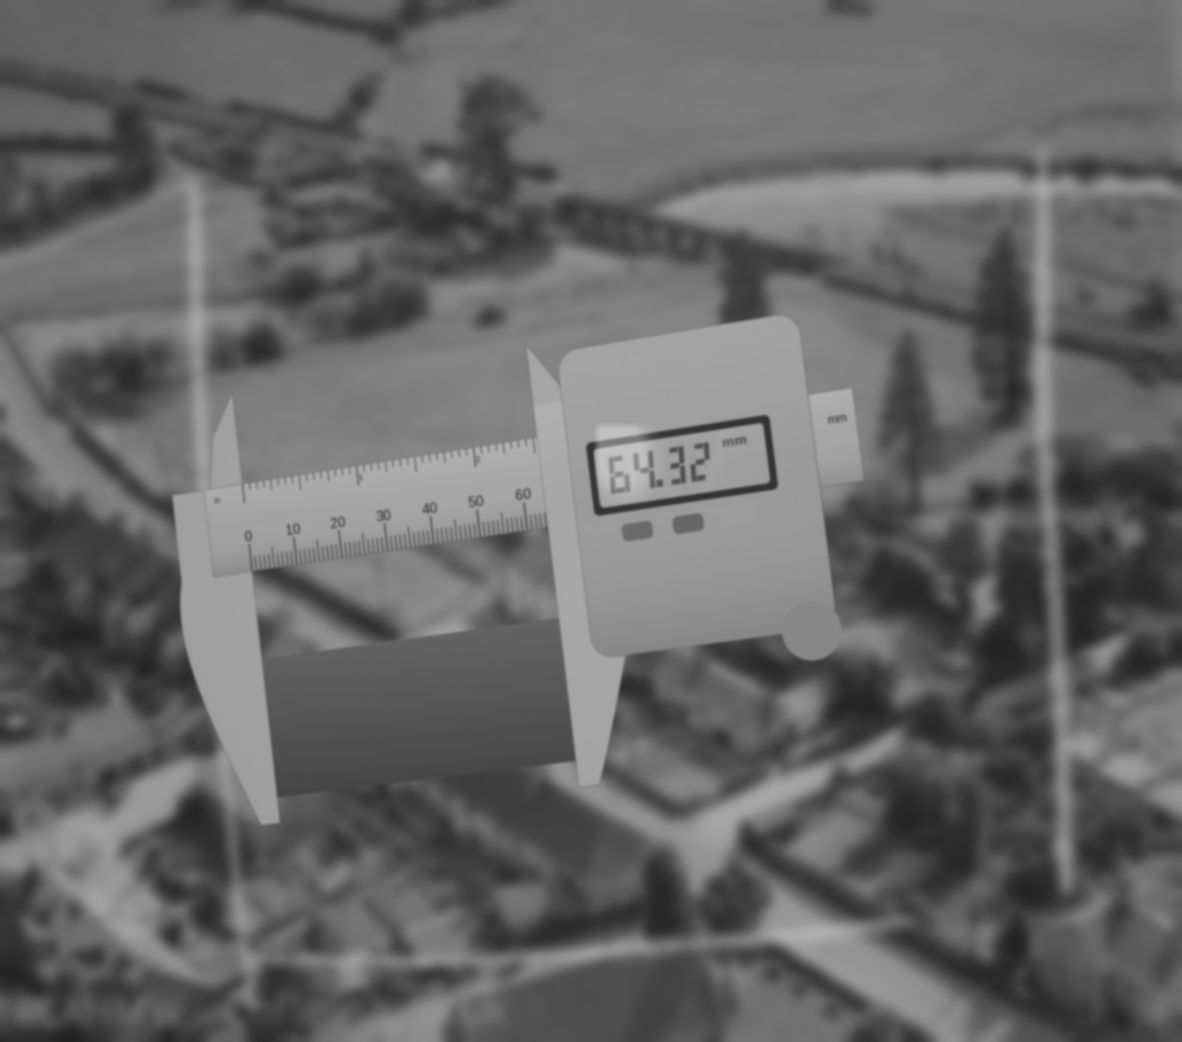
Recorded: {"value": 64.32, "unit": "mm"}
